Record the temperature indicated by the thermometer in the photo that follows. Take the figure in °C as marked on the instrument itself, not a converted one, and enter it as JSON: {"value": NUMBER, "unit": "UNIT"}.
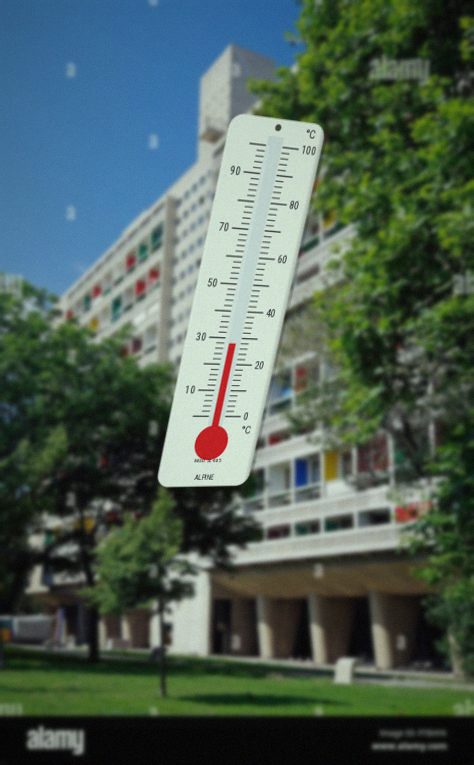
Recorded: {"value": 28, "unit": "°C"}
